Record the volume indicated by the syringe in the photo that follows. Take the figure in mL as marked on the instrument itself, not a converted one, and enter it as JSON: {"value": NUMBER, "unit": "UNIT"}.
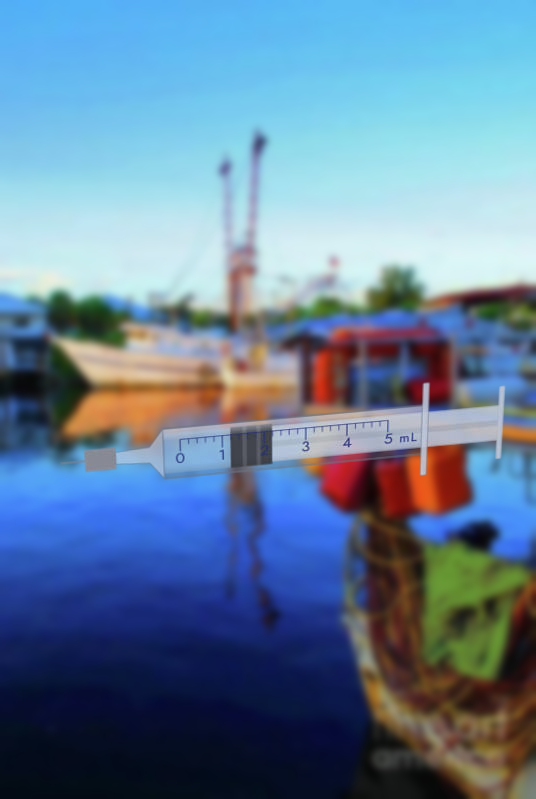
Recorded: {"value": 1.2, "unit": "mL"}
